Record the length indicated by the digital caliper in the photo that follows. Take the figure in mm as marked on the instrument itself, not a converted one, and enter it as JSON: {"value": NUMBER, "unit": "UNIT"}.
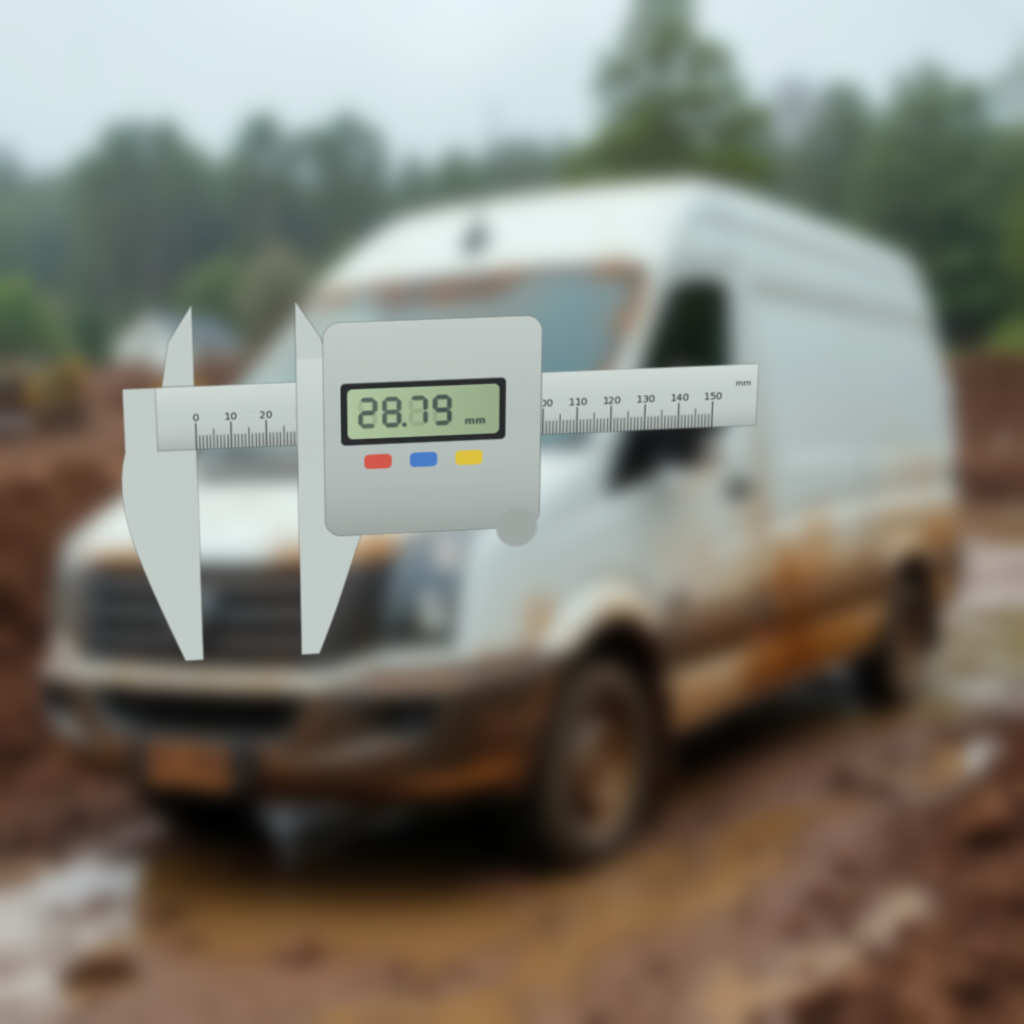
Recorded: {"value": 28.79, "unit": "mm"}
